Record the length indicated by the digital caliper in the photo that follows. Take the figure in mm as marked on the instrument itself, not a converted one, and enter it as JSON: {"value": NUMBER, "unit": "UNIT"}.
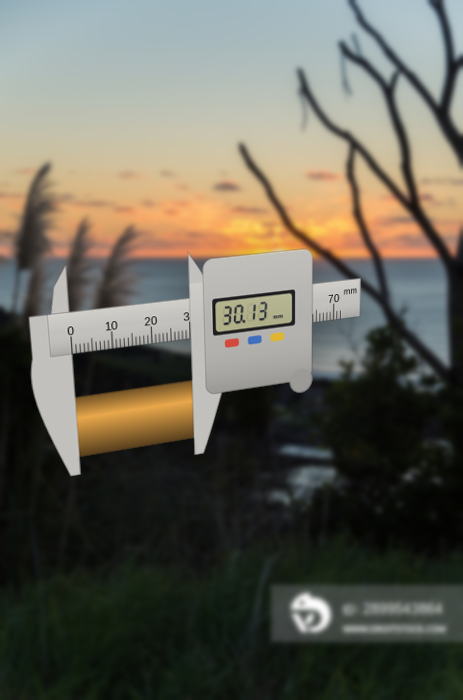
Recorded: {"value": 30.13, "unit": "mm"}
